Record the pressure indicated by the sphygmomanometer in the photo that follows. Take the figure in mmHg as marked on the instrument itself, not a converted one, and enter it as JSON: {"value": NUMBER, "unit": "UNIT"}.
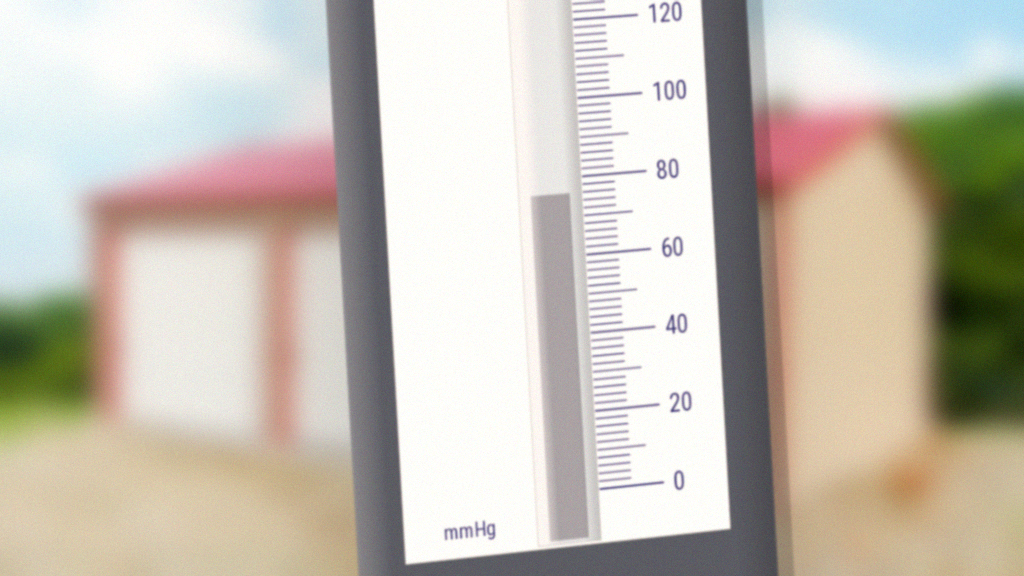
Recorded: {"value": 76, "unit": "mmHg"}
